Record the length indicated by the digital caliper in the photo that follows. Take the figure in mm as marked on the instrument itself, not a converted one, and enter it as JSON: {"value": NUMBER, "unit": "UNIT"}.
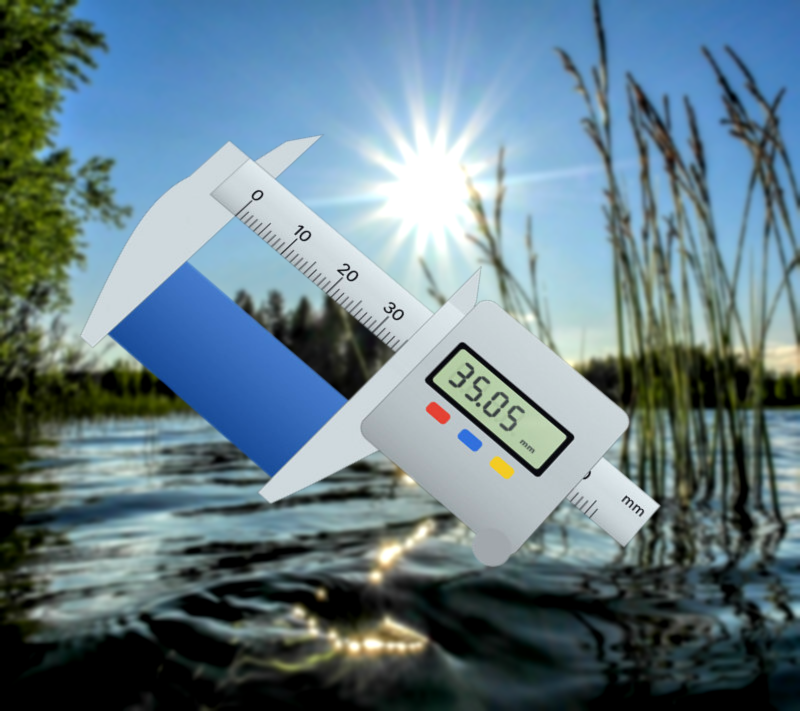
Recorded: {"value": 35.05, "unit": "mm"}
